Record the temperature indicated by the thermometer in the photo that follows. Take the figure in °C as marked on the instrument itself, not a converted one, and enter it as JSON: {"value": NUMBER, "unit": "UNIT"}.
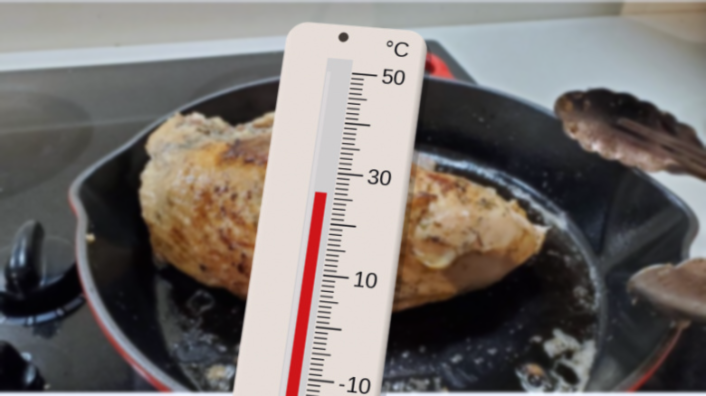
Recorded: {"value": 26, "unit": "°C"}
